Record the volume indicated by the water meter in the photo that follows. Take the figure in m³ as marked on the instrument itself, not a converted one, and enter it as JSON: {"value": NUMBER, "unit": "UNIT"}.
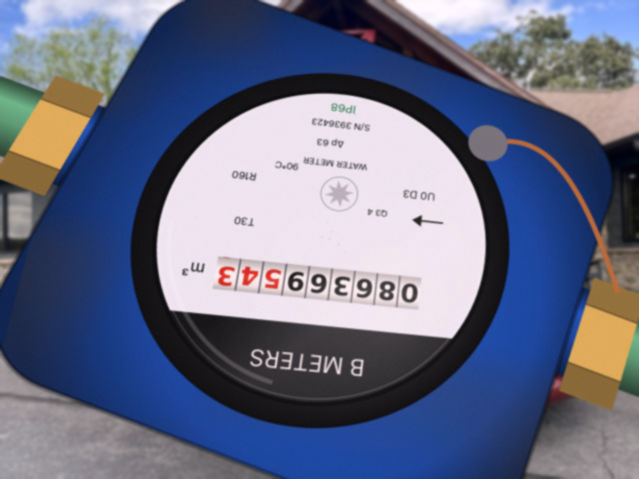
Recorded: {"value": 86369.543, "unit": "m³"}
